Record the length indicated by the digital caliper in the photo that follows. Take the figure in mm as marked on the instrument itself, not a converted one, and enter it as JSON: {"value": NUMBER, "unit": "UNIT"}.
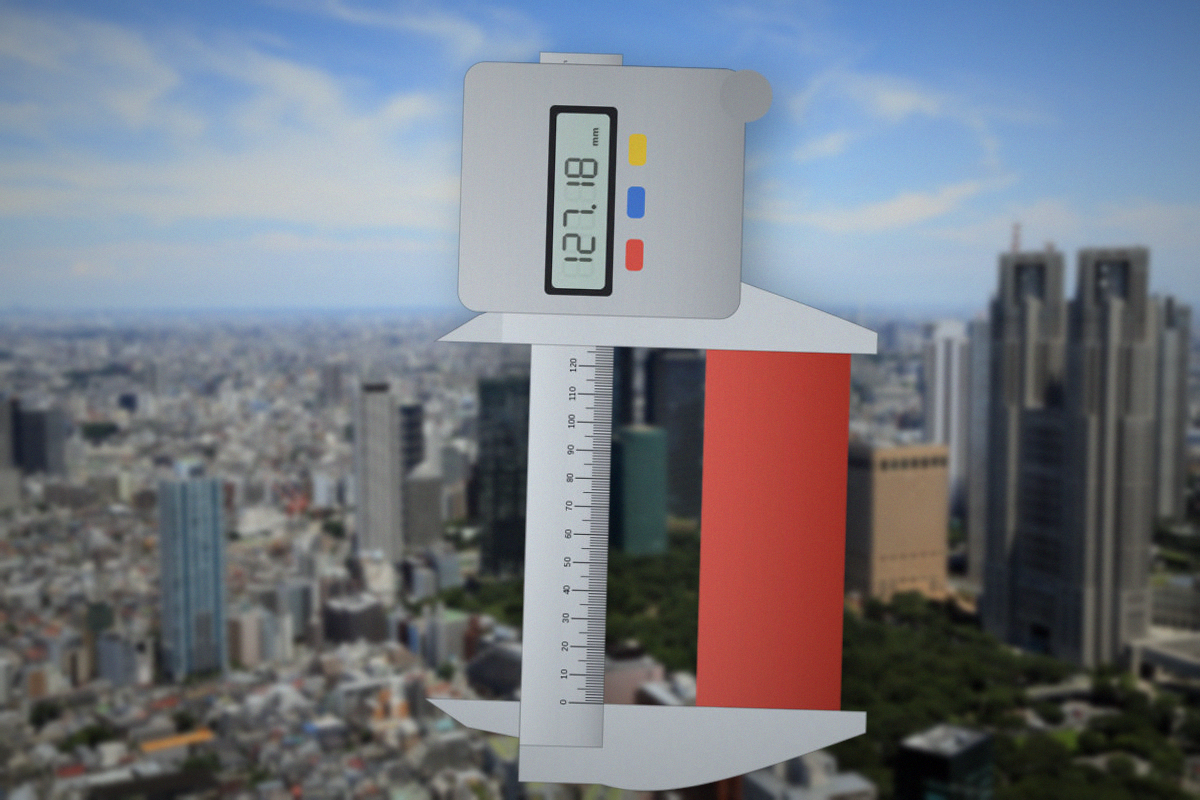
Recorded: {"value": 127.18, "unit": "mm"}
